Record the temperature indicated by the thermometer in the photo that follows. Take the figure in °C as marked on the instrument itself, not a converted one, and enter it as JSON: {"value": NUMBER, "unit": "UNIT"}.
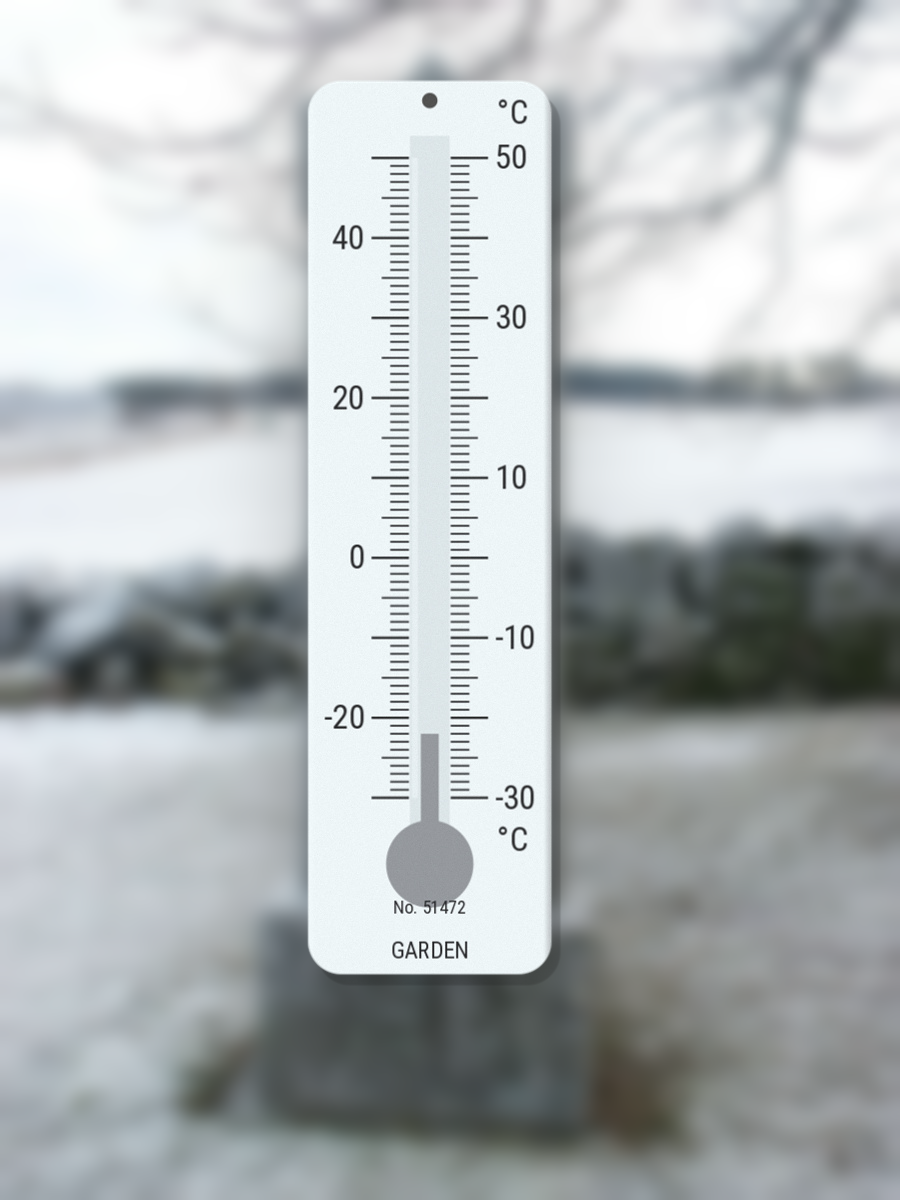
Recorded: {"value": -22, "unit": "°C"}
